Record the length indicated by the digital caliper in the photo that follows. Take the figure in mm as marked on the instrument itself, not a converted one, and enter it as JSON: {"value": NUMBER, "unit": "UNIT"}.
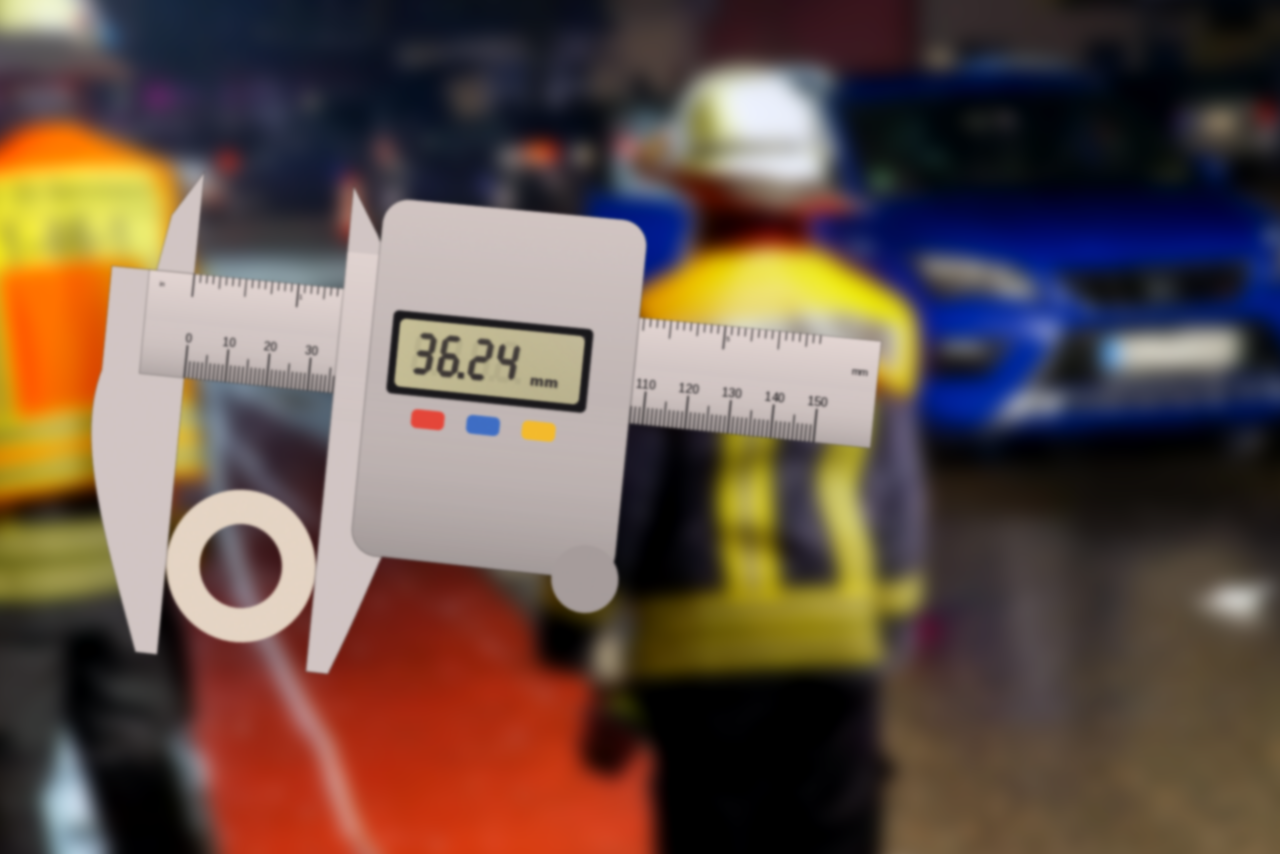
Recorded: {"value": 36.24, "unit": "mm"}
